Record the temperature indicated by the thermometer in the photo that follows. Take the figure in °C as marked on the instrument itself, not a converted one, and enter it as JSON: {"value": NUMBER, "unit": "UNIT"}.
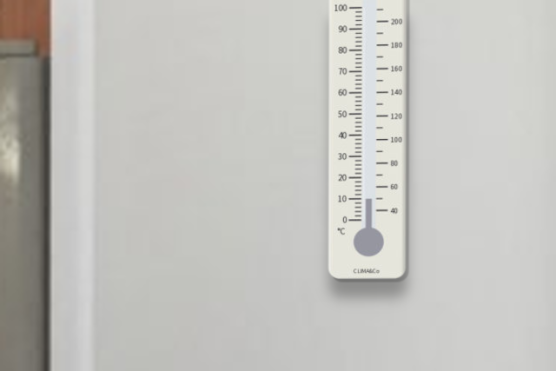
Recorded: {"value": 10, "unit": "°C"}
